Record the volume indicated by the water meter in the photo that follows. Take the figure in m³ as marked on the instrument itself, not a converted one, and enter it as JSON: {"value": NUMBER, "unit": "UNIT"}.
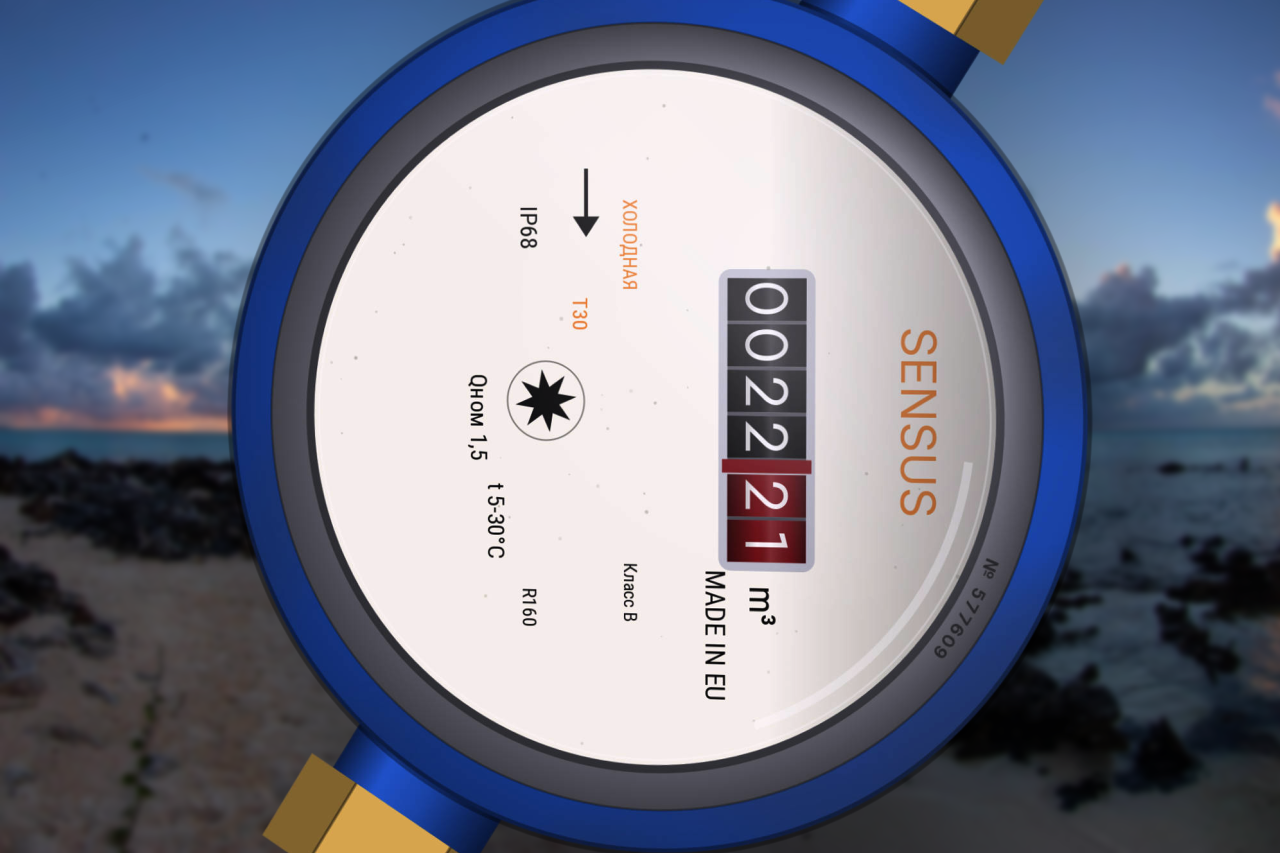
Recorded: {"value": 22.21, "unit": "m³"}
